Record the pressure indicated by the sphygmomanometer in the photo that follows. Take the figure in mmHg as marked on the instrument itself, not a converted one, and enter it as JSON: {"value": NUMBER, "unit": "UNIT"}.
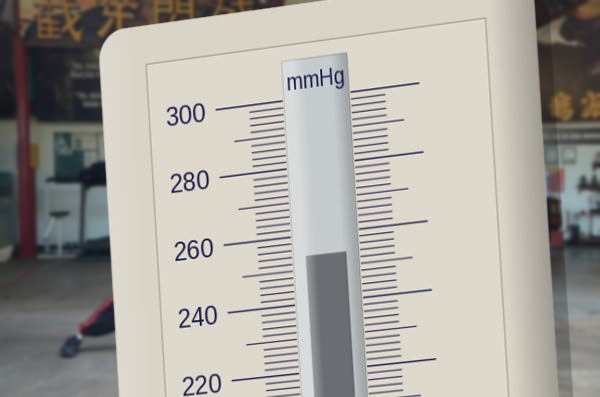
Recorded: {"value": 254, "unit": "mmHg"}
